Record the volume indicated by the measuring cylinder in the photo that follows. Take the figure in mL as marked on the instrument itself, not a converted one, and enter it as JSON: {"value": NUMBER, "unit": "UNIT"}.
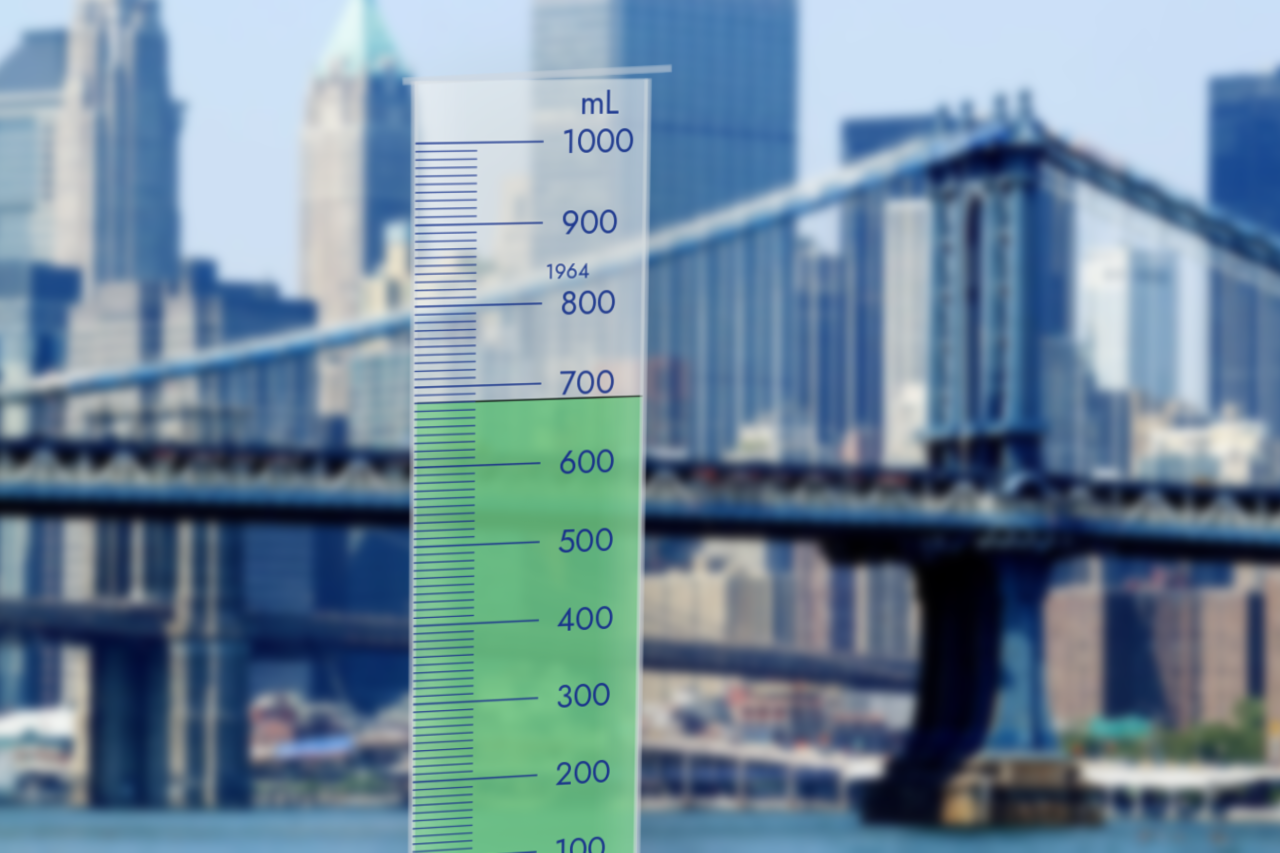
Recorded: {"value": 680, "unit": "mL"}
